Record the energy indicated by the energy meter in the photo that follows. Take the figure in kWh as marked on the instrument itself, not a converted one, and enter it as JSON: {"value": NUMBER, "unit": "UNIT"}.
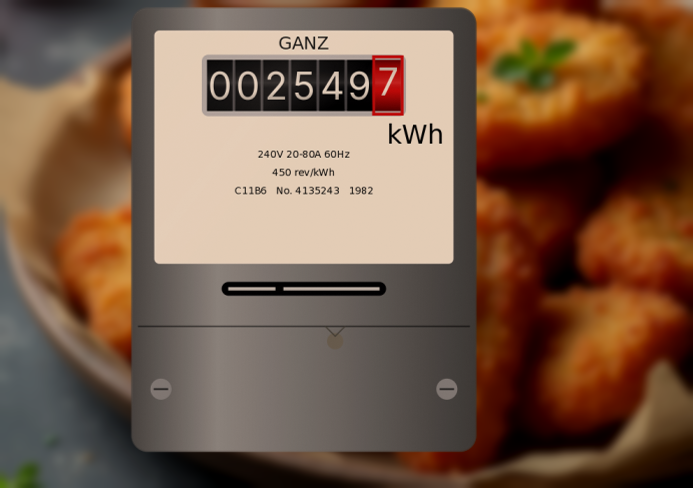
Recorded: {"value": 2549.7, "unit": "kWh"}
